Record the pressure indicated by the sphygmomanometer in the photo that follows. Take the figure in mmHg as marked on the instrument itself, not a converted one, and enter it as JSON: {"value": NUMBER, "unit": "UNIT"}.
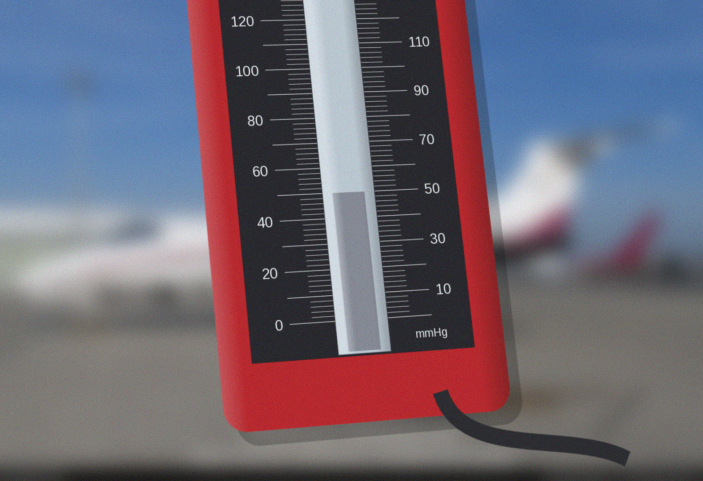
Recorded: {"value": 50, "unit": "mmHg"}
